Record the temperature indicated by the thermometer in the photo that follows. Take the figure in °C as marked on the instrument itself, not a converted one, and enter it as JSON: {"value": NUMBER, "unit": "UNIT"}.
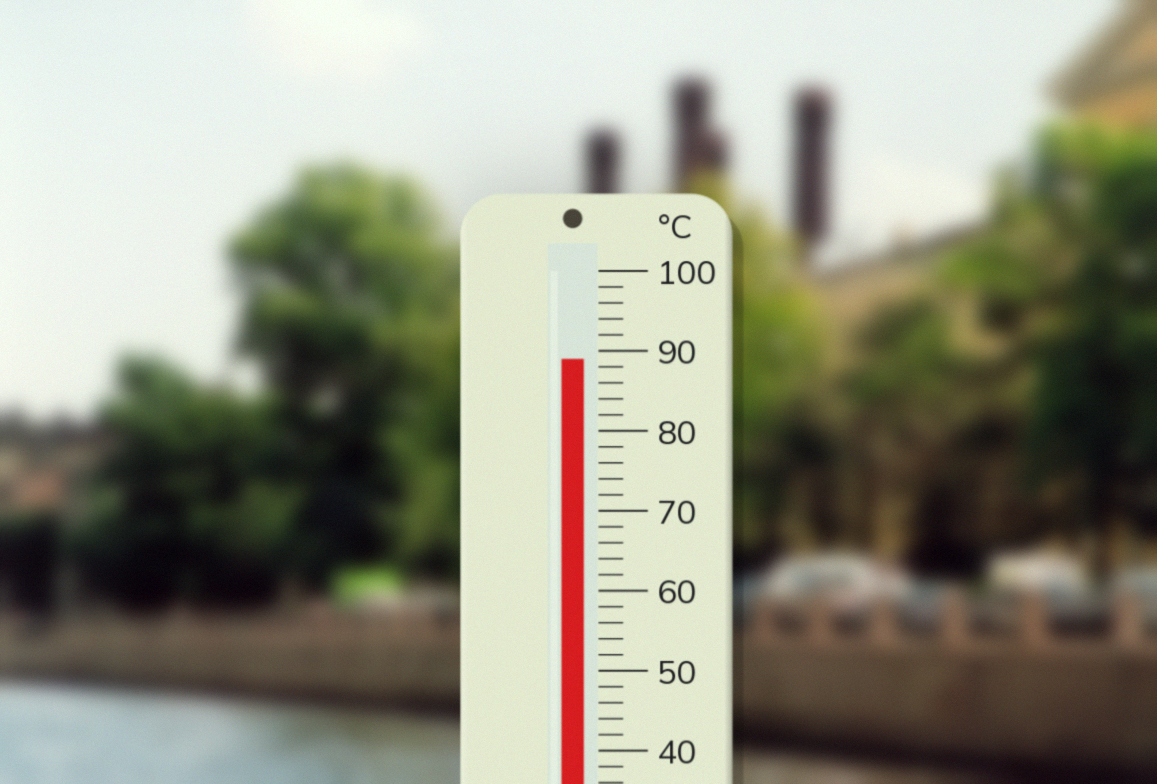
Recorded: {"value": 89, "unit": "°C"}
